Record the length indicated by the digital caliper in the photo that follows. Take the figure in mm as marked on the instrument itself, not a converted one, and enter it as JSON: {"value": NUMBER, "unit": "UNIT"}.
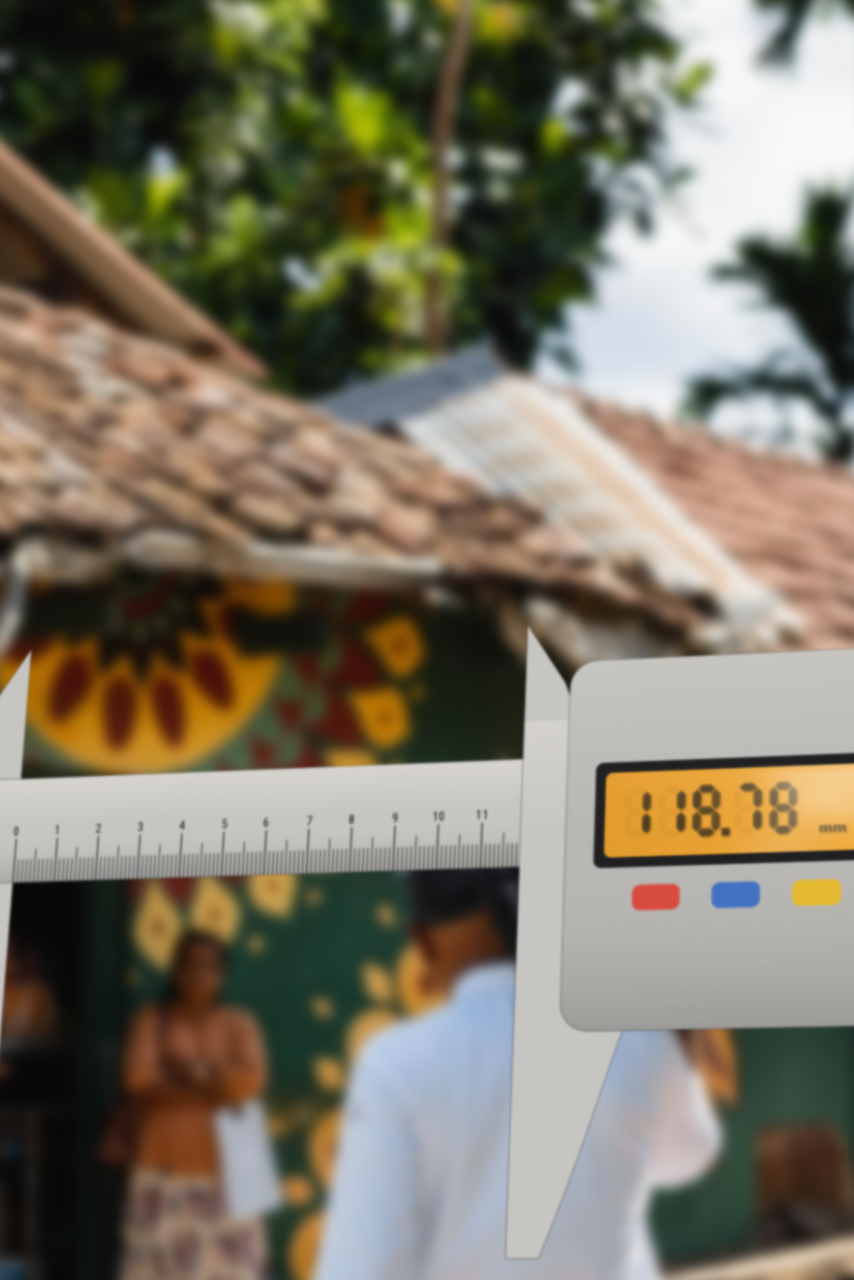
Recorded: {"value": 118.78, "unit": "mm"}
